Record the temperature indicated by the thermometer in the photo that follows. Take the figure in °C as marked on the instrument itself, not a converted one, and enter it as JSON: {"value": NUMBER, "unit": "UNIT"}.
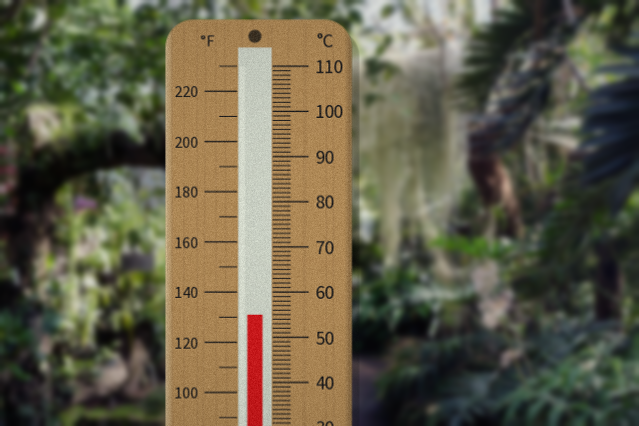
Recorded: {"value": 55, "unit": "°C"}
